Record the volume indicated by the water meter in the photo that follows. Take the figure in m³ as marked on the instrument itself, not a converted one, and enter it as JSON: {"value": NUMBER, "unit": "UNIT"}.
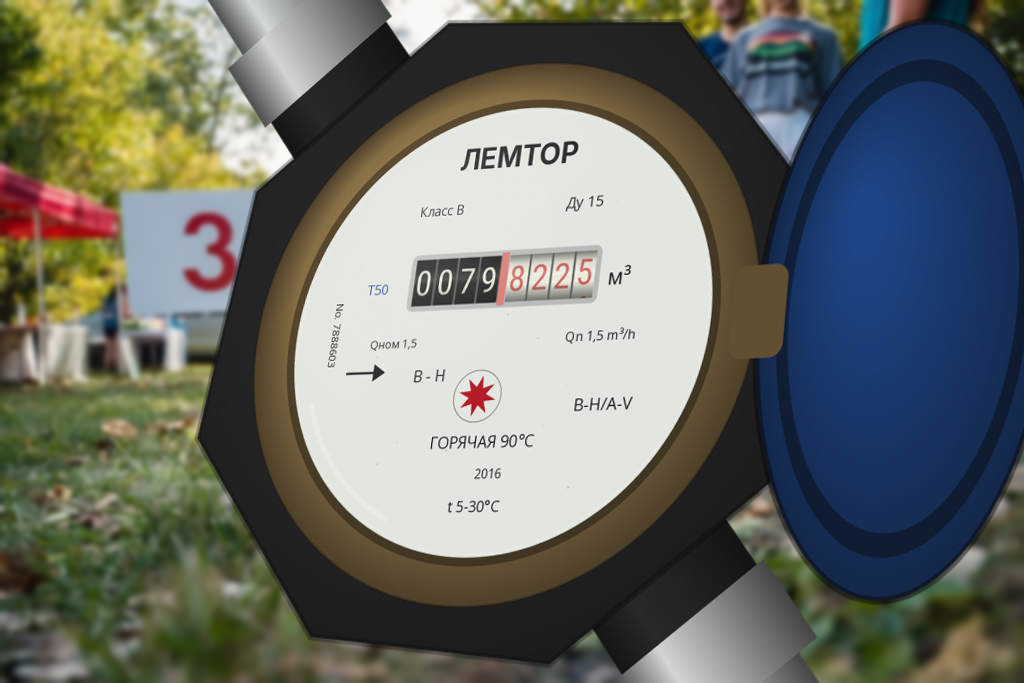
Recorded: {"value": 79.8225, "unit": "m³"}
